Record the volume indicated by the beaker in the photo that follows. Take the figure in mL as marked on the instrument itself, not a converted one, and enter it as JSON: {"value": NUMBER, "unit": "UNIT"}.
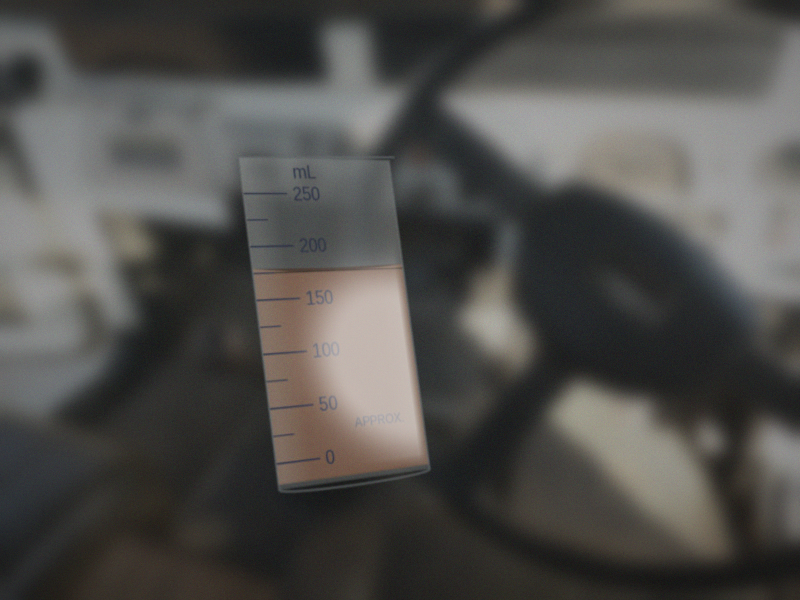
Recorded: {"value": 175, "unit": "mL"}
